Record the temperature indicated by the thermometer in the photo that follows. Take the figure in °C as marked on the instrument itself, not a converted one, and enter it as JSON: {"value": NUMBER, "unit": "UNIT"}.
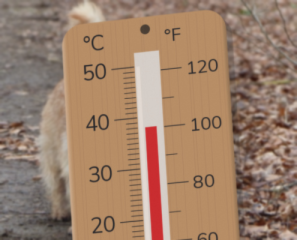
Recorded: {"value": 38, "unit": "°C"}
